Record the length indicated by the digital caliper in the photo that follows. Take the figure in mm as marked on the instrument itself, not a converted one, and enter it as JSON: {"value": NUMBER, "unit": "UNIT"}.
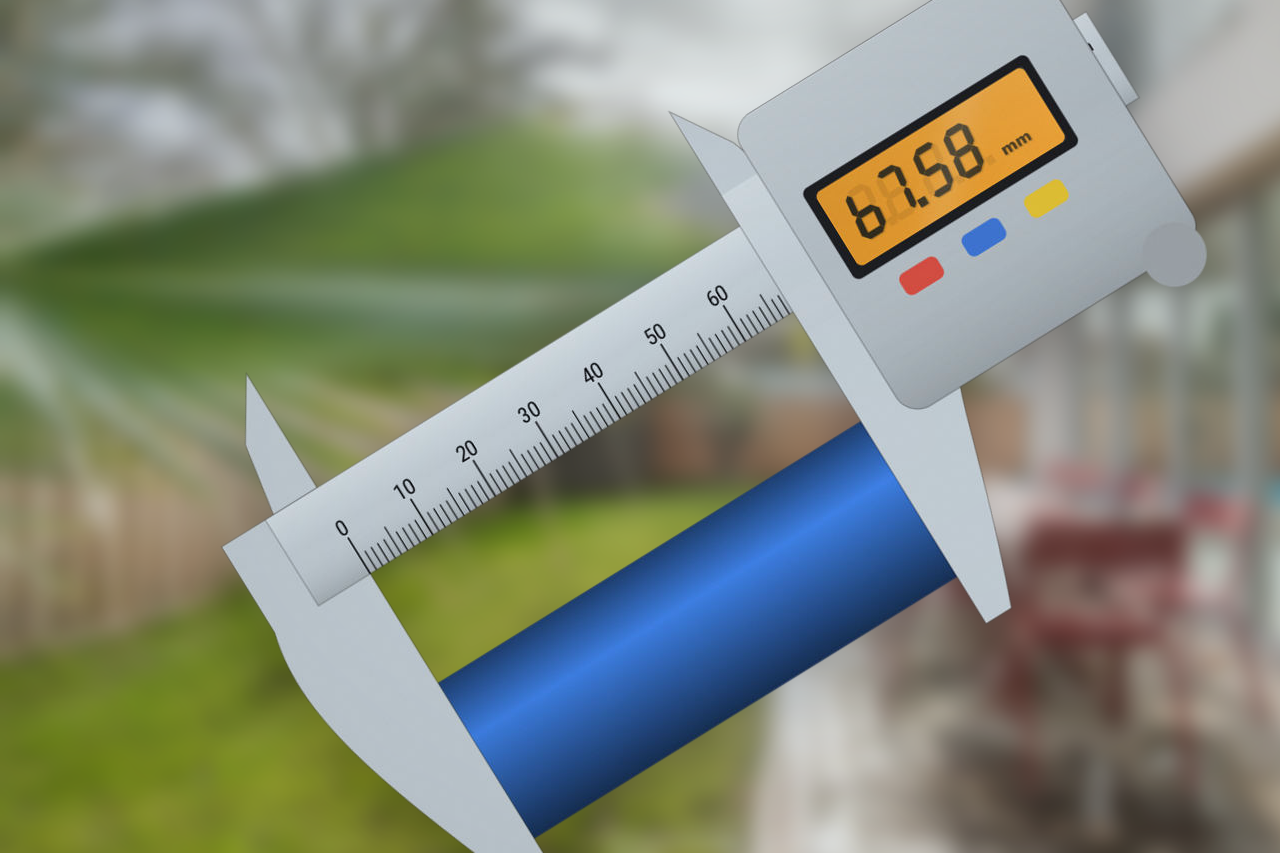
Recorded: {"value": 67.58, "unit": "mm"}
